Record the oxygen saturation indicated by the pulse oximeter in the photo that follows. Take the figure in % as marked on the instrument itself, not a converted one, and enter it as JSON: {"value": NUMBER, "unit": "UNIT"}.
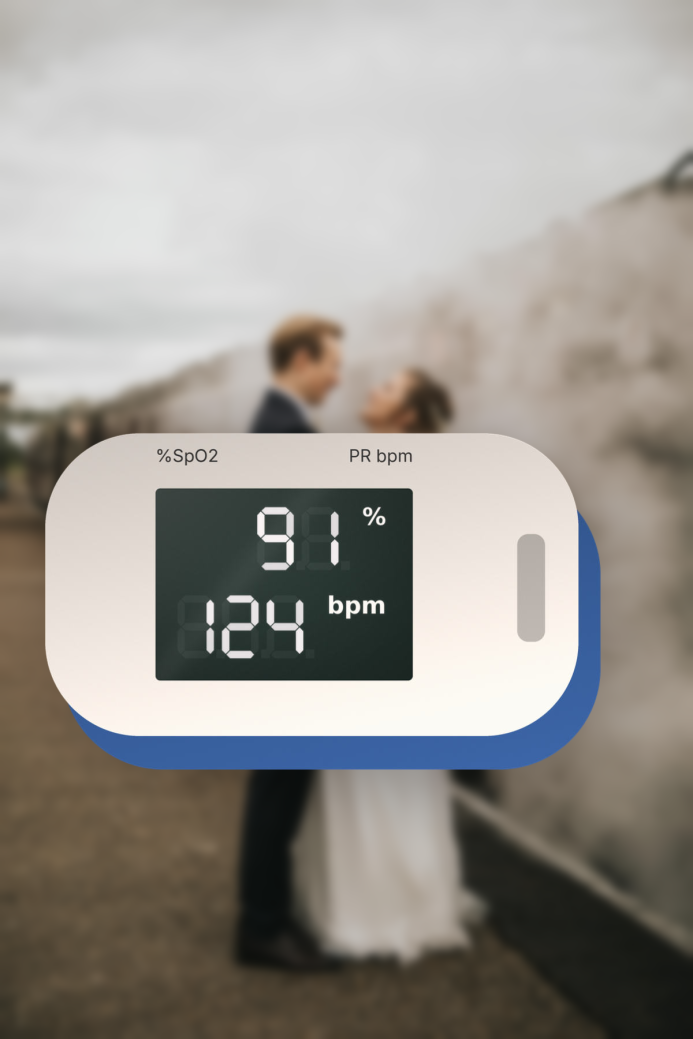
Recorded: {"value": 91, "unit": "%"}
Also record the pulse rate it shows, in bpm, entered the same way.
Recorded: {"value": 124, "unit": "bpm"}
